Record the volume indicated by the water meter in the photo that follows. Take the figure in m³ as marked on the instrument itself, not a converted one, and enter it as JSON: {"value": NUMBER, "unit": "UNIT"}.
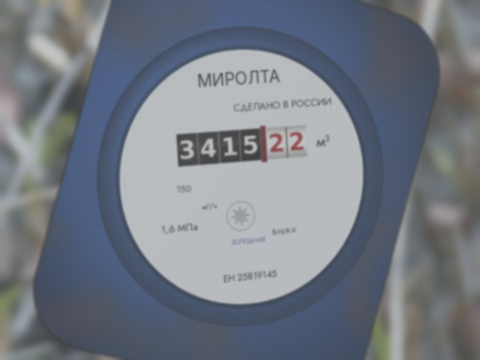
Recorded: {"value": 3415.22, "unit": "m³"}
